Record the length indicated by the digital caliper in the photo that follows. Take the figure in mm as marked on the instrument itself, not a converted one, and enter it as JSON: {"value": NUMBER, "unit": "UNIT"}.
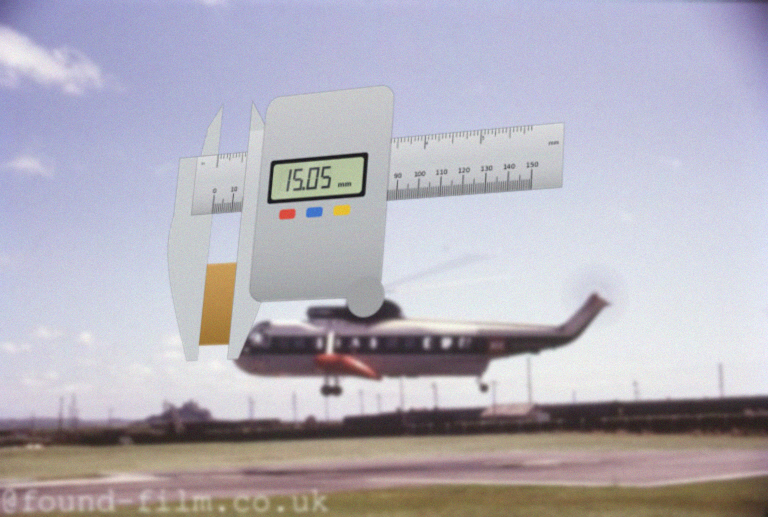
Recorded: {"value": 15.05, "unit": "mm"}
